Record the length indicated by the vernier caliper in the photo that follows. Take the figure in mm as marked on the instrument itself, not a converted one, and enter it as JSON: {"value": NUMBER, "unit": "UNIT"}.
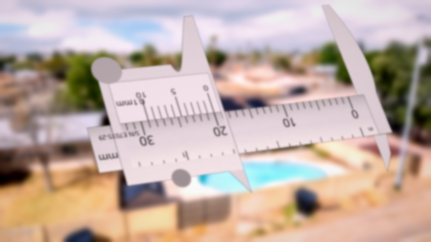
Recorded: {"value": 20.0, "unit": "mm"}
